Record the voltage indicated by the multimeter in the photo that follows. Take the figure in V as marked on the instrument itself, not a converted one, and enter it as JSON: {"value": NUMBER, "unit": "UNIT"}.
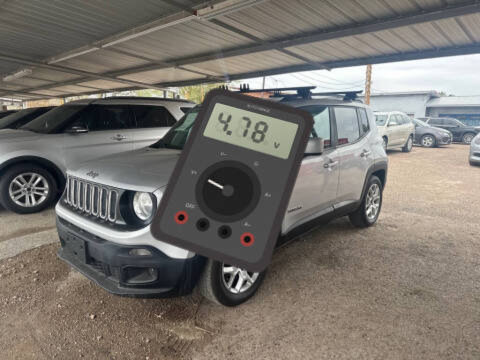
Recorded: {"value": 4.78, "unit": "V"}
